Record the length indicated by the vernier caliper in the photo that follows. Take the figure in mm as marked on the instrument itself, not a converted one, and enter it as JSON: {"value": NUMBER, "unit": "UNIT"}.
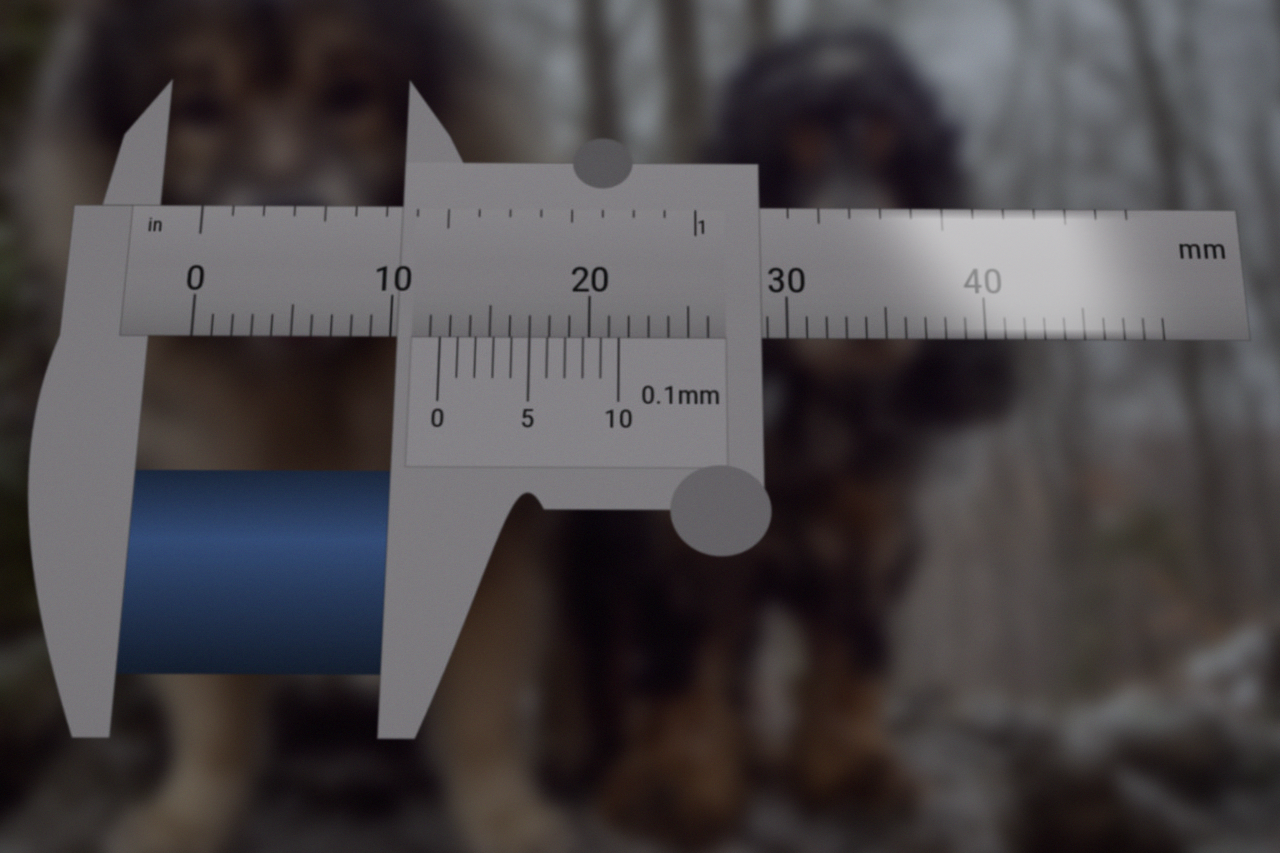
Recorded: {"value": 12.5, "unit": "mm"}
